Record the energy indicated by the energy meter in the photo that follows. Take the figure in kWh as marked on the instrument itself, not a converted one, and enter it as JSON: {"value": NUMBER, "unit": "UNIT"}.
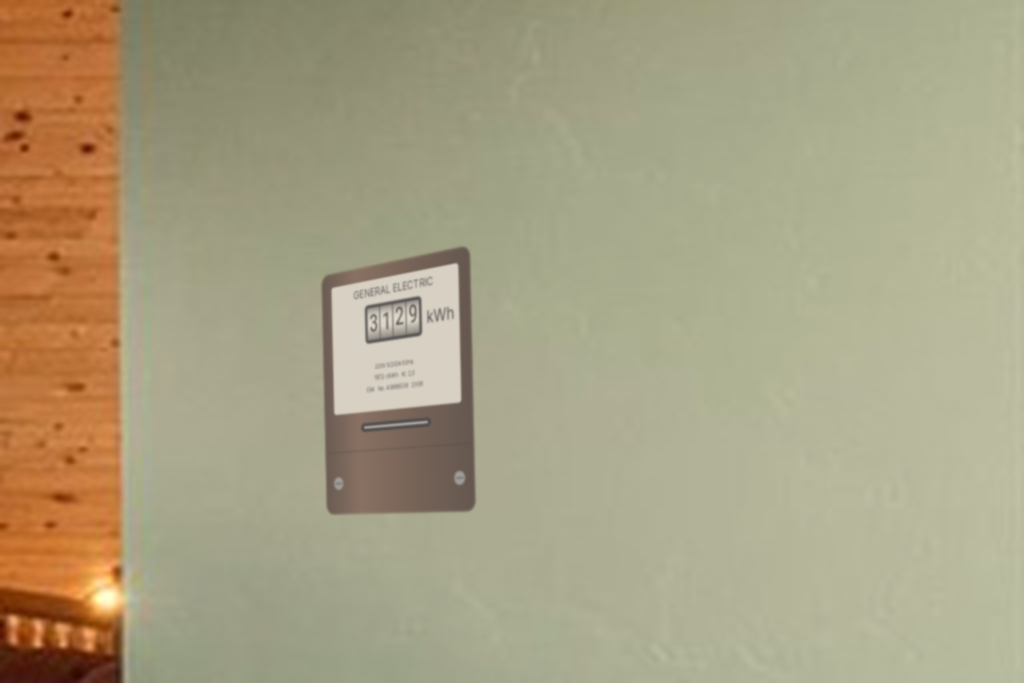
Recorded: {"value": 3129, "unit": "kWh"}
